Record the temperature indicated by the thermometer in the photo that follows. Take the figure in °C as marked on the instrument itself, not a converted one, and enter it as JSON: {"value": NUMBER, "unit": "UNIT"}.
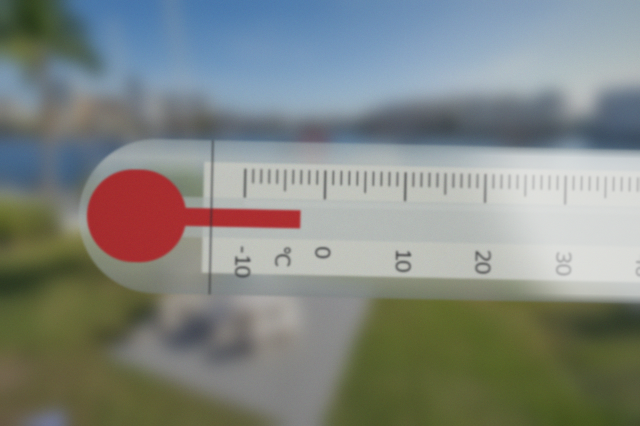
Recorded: {"value": -3, "unit": "°C"}
